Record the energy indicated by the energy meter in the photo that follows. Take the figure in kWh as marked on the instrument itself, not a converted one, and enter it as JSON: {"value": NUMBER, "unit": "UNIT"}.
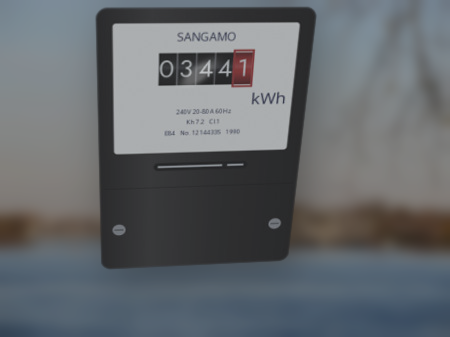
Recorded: {"value": 344.1, "unit": "kWh"}
